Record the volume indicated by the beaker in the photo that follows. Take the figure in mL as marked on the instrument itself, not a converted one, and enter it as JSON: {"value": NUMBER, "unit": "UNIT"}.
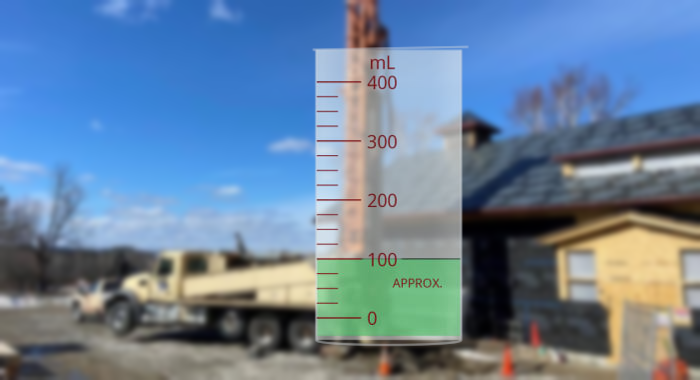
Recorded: {"value": 100, "unit": "mL"}
